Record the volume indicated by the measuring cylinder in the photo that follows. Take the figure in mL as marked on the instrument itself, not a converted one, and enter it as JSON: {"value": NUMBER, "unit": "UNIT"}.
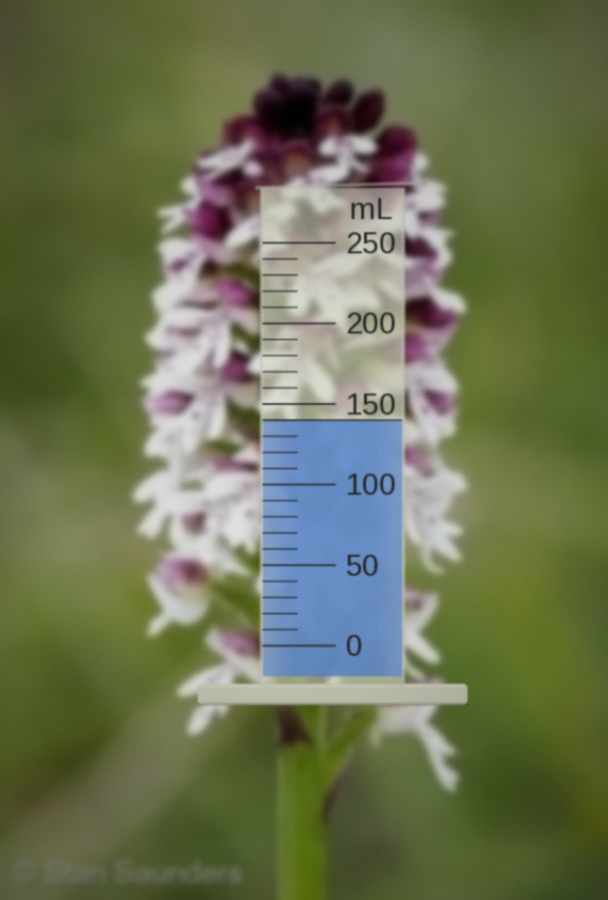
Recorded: {"value": 140, "unit": "mL"}
